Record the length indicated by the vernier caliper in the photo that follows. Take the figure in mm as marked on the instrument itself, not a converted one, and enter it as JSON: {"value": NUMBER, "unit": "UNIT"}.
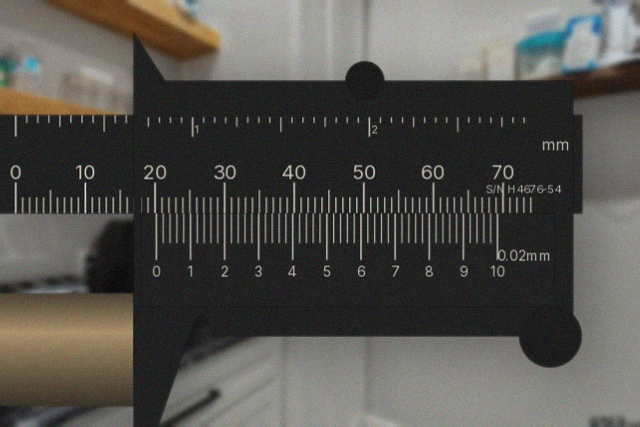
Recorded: {"value": 20.2, "unit": "mm"}
